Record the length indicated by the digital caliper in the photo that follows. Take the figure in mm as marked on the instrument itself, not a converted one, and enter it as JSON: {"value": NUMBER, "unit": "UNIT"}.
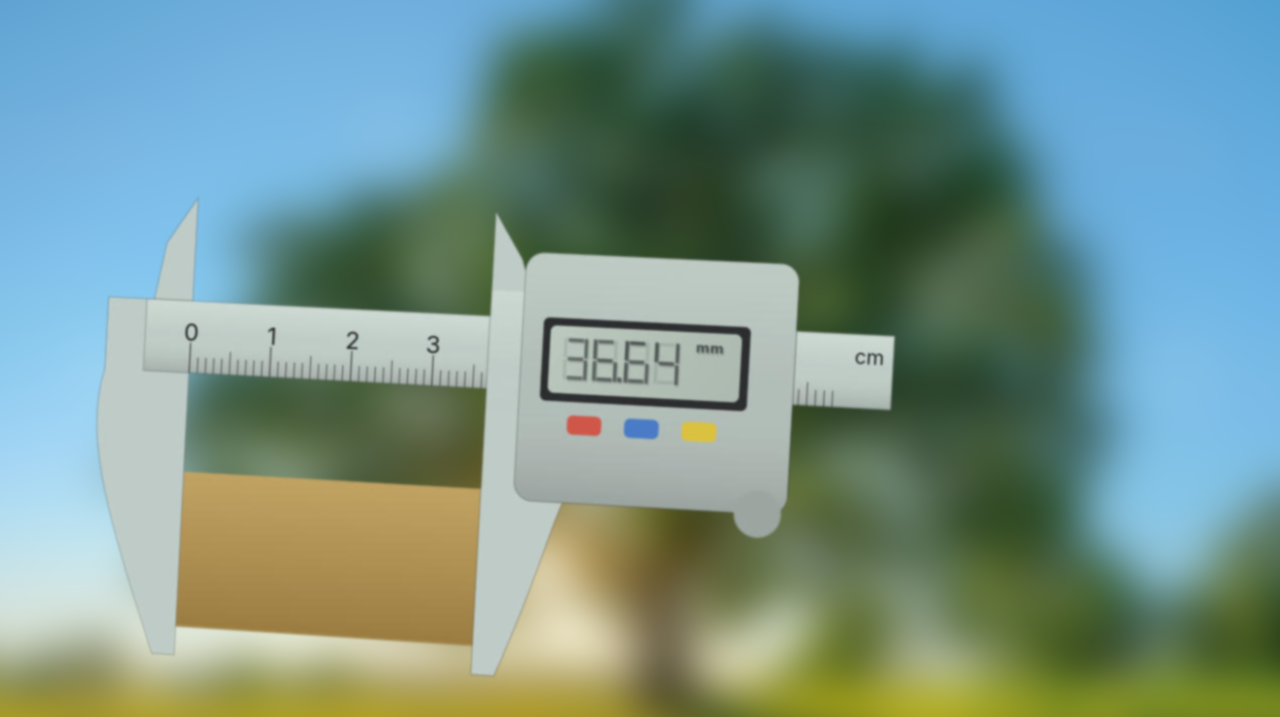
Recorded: {"value": 36.64, "unit": "mm"}
